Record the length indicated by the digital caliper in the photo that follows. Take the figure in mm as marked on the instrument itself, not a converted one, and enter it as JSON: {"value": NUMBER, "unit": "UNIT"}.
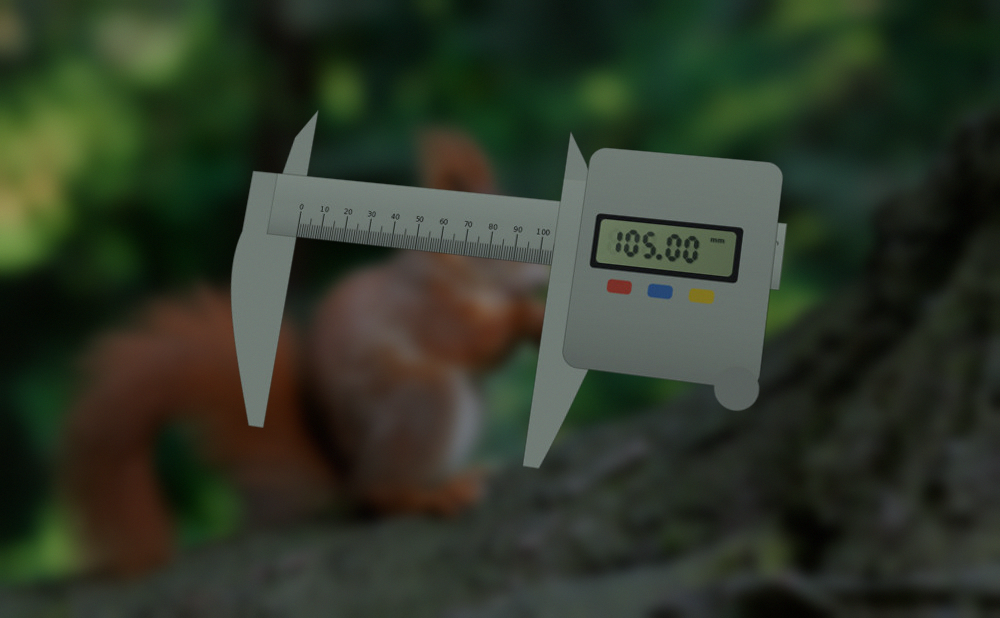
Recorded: {"value": 105.00, "unit": "mm"}
